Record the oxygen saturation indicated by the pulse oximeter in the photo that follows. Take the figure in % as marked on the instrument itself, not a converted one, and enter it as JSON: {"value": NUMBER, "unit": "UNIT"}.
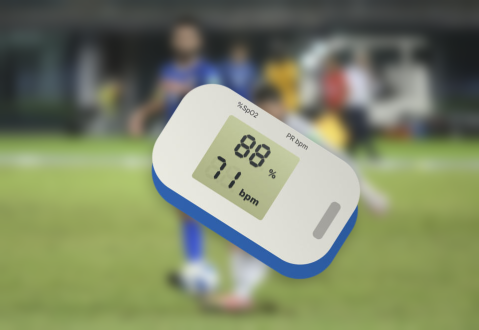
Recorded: {"value": 88, "unit": "%"}
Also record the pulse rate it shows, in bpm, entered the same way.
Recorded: {"value": 71, "unit": "bpm"}
